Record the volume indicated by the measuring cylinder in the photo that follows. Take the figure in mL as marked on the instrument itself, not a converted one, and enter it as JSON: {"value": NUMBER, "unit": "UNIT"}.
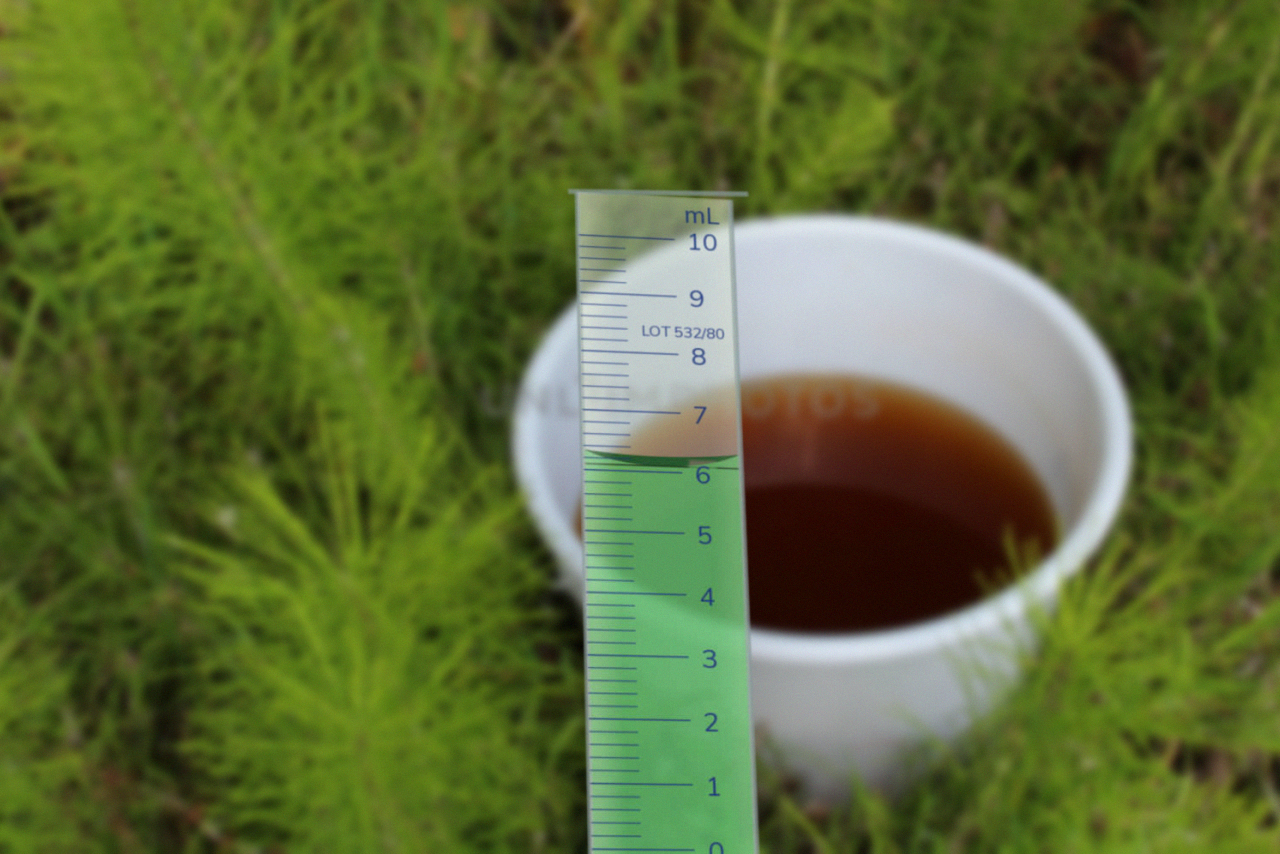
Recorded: {"value": 6.1, "unit": "mL"}
